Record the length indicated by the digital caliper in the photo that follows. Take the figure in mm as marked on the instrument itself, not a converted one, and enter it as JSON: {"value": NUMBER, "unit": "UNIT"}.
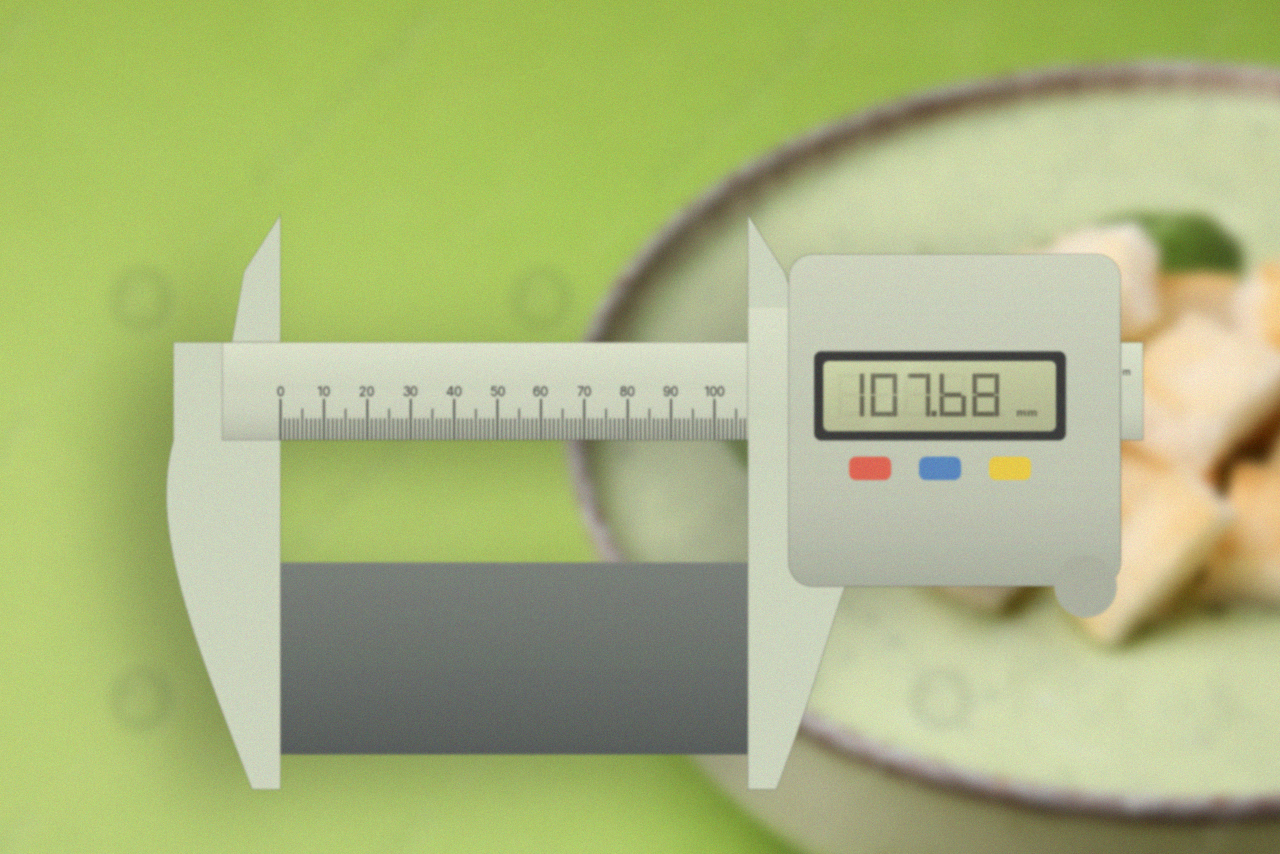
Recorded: {"value": 107.68, "unit": "mm"}
